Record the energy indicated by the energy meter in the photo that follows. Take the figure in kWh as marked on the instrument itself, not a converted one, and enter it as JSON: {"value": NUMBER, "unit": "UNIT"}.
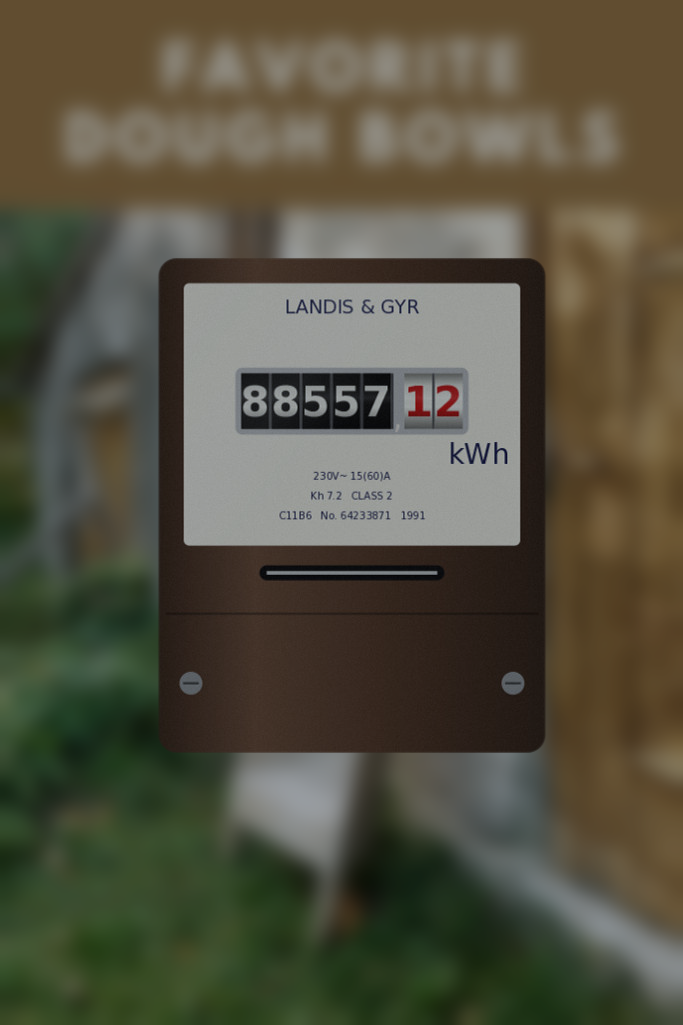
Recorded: {"value": 88557.12, "unit": "kWh"}
